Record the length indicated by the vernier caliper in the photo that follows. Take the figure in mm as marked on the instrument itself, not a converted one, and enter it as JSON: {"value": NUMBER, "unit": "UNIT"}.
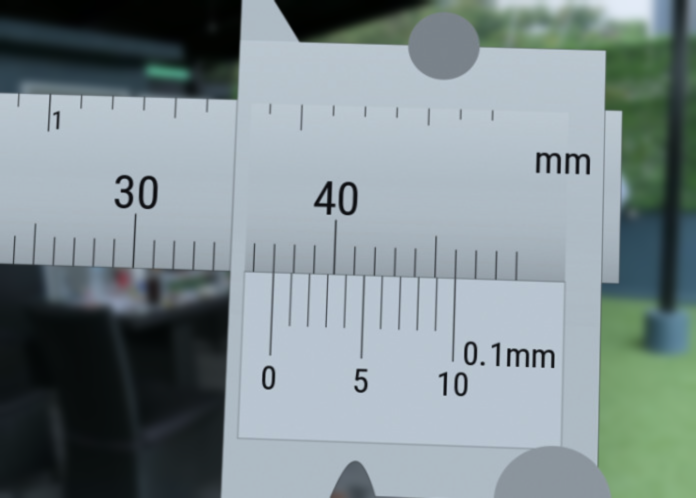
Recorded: {"value": 37.0, "unit": "mm"}
